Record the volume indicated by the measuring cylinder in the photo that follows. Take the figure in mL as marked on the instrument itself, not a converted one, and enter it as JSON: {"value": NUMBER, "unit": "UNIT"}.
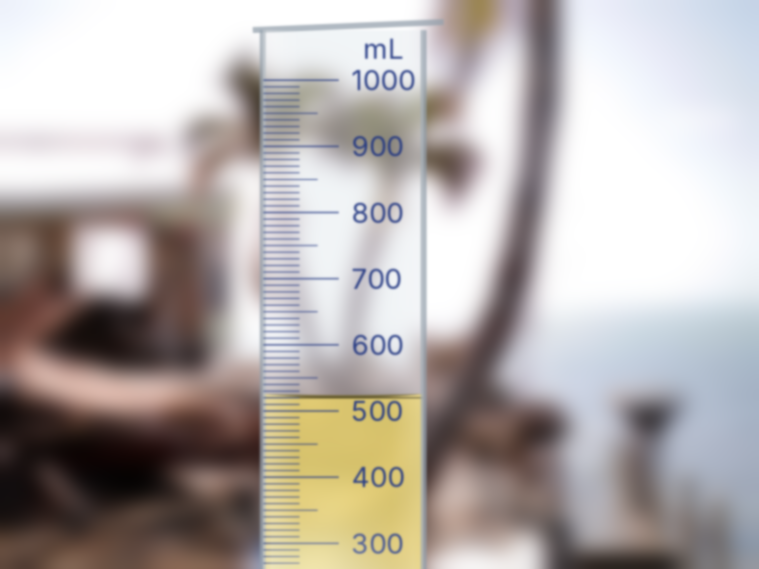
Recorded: {"value": 520, "unit": "mL"}
